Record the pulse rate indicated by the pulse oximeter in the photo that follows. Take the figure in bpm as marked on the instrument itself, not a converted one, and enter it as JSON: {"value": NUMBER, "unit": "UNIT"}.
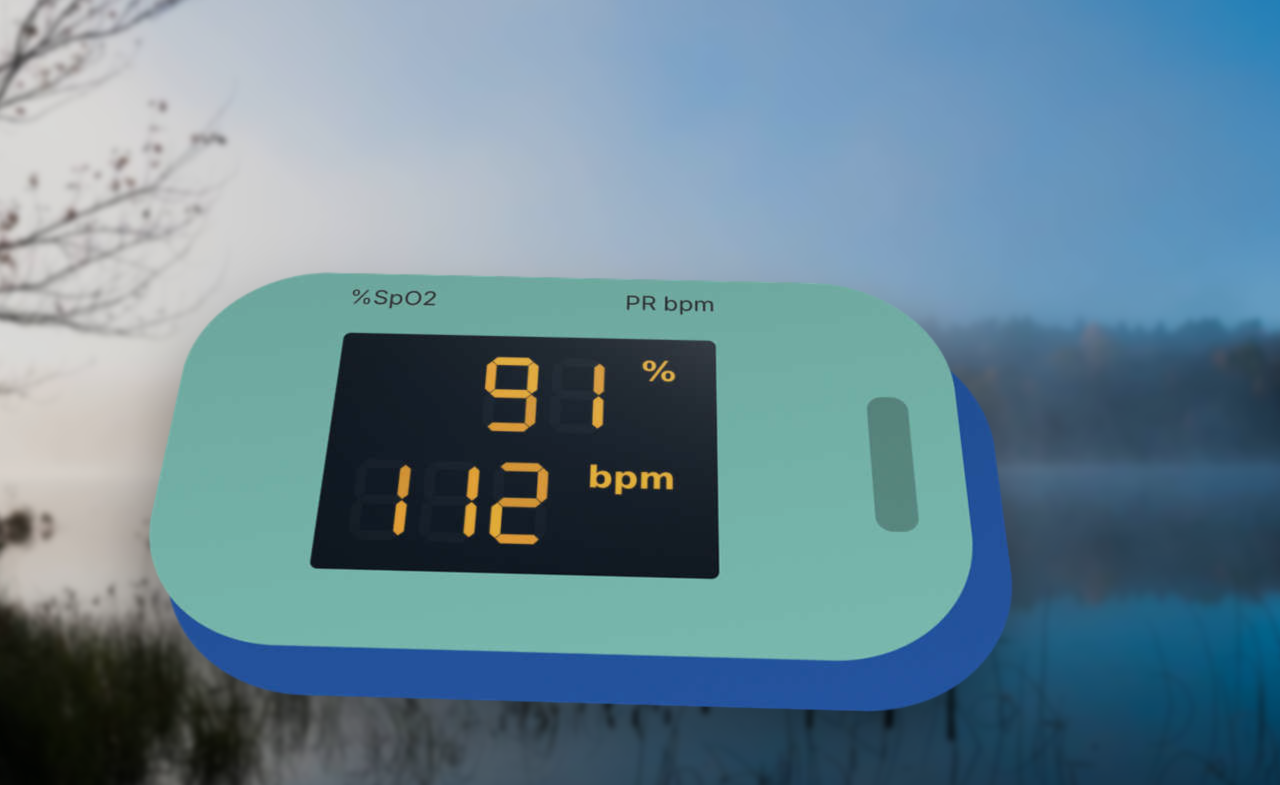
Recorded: {"value": 112, "unit": "bpm"}
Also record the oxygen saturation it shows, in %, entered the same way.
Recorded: {"value": 91, "unit": "%"}
